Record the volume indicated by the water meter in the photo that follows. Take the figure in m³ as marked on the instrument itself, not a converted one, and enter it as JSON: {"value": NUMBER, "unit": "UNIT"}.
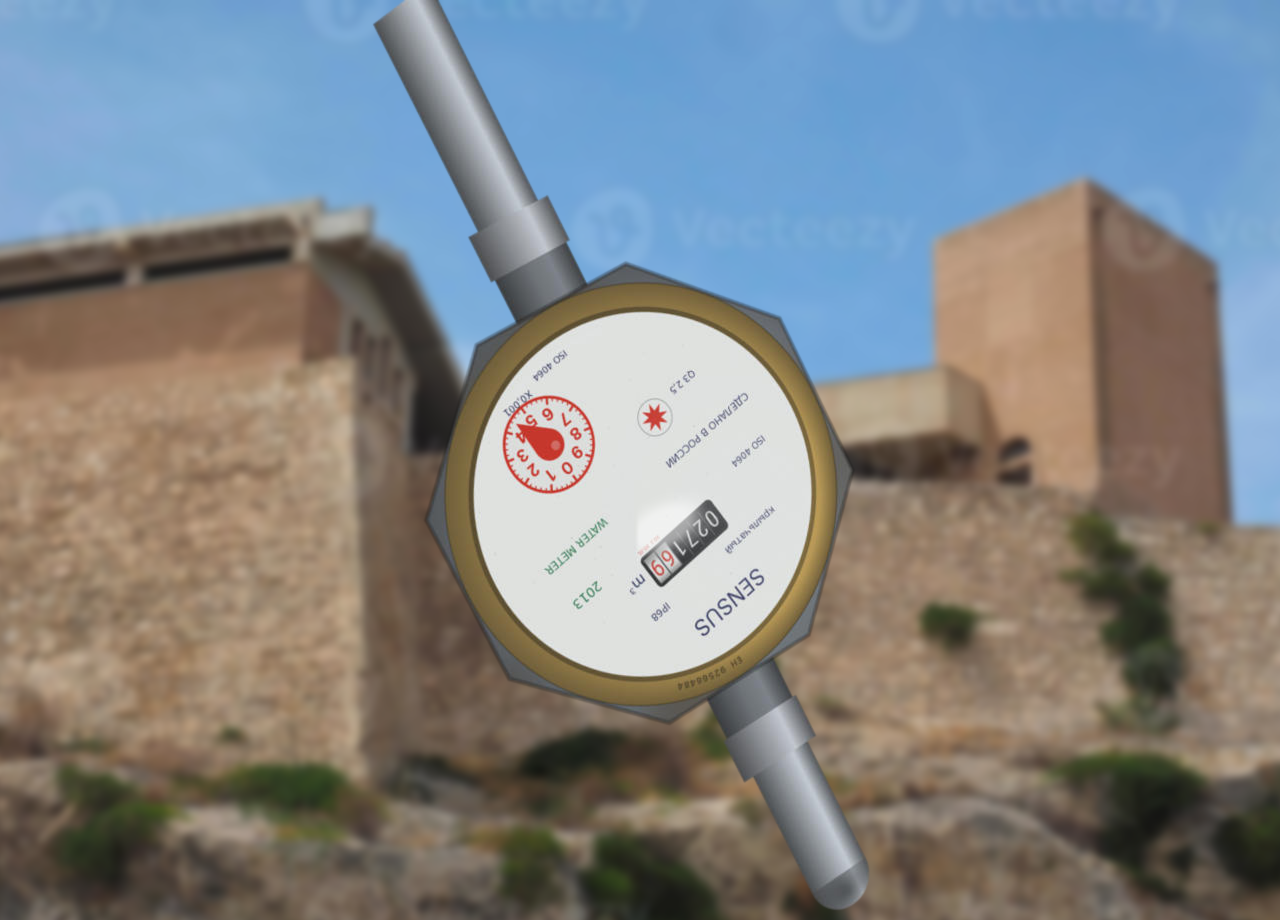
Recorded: {"value": 271.694, "unit": "m³"}
